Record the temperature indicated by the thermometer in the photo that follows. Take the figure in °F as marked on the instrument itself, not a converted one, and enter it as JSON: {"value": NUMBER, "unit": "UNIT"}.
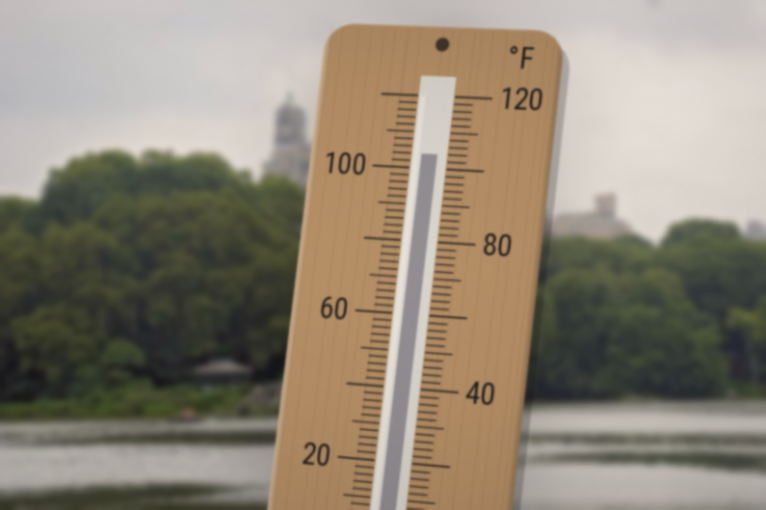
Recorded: {"value": 104, "unit": "°F"}
